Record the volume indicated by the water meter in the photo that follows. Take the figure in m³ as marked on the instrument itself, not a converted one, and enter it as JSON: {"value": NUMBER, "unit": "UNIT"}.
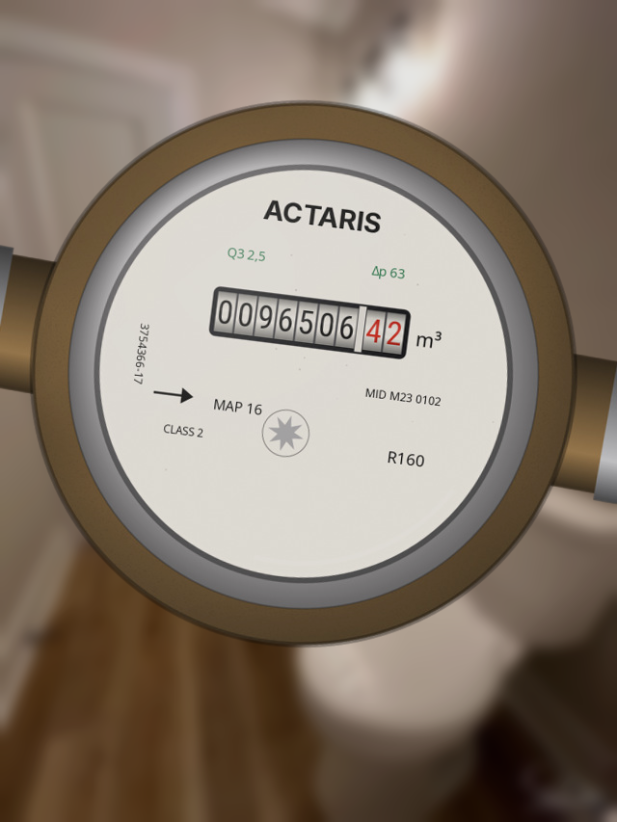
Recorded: {"value": 96506.42, "unit": "m³"}
